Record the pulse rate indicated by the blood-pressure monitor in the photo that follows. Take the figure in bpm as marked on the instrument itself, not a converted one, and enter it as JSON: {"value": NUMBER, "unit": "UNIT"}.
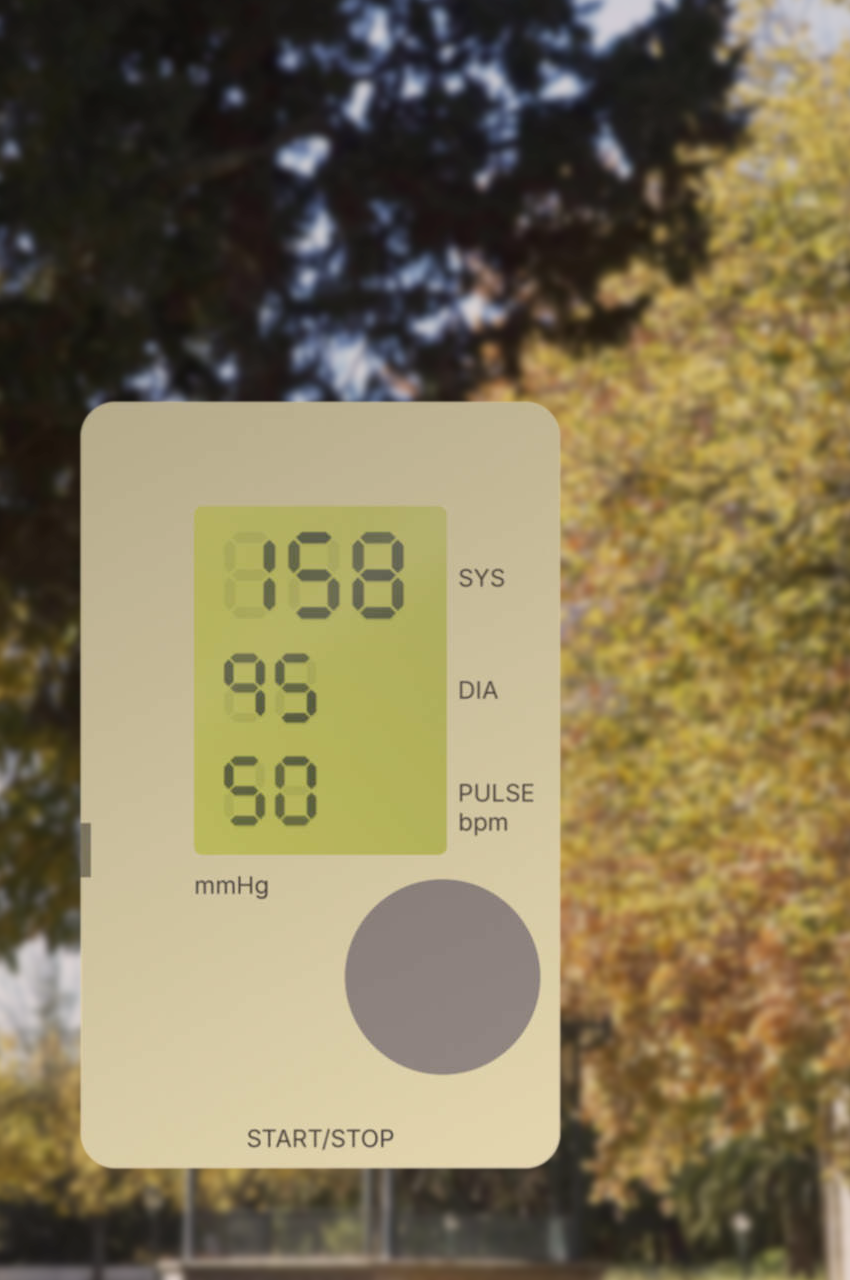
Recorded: {"value": 50, "unit": "bpm"}
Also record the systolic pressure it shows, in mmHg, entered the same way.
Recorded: {"value": 158, "unit": "mmHg"}
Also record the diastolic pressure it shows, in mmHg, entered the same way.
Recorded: {"value": 95, "unit": "mmHg"}
